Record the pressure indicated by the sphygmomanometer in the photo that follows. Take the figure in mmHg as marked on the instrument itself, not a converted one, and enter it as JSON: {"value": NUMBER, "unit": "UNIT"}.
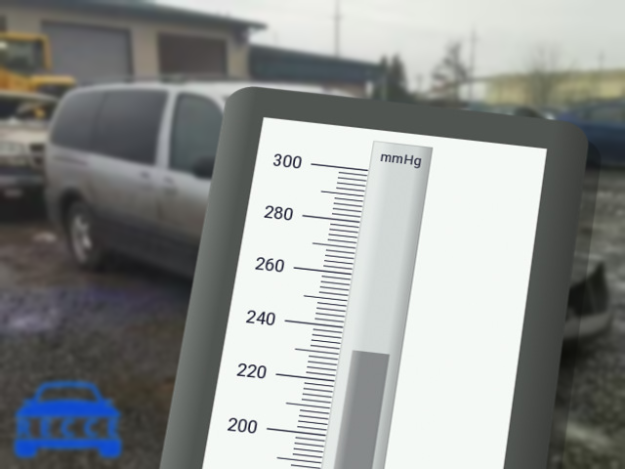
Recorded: {"value": 232, "unit": "mmHg"}
